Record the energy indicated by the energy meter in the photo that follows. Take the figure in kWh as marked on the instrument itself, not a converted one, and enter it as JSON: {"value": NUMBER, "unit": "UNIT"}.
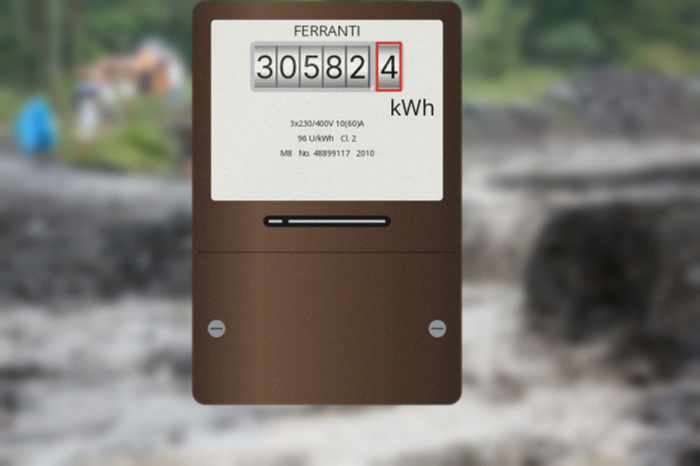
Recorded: {"value": 30582.4, "unit": "kWh"}
